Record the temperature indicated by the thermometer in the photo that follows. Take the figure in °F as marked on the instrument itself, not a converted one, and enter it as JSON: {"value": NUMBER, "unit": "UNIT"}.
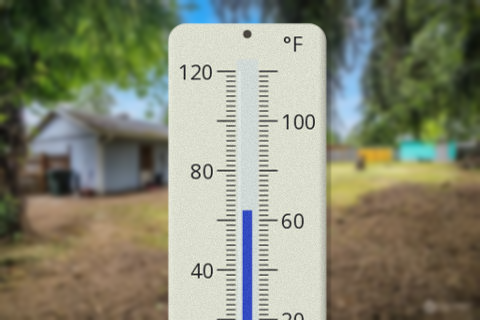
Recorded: {"value": 64, "unit": "°F"}
